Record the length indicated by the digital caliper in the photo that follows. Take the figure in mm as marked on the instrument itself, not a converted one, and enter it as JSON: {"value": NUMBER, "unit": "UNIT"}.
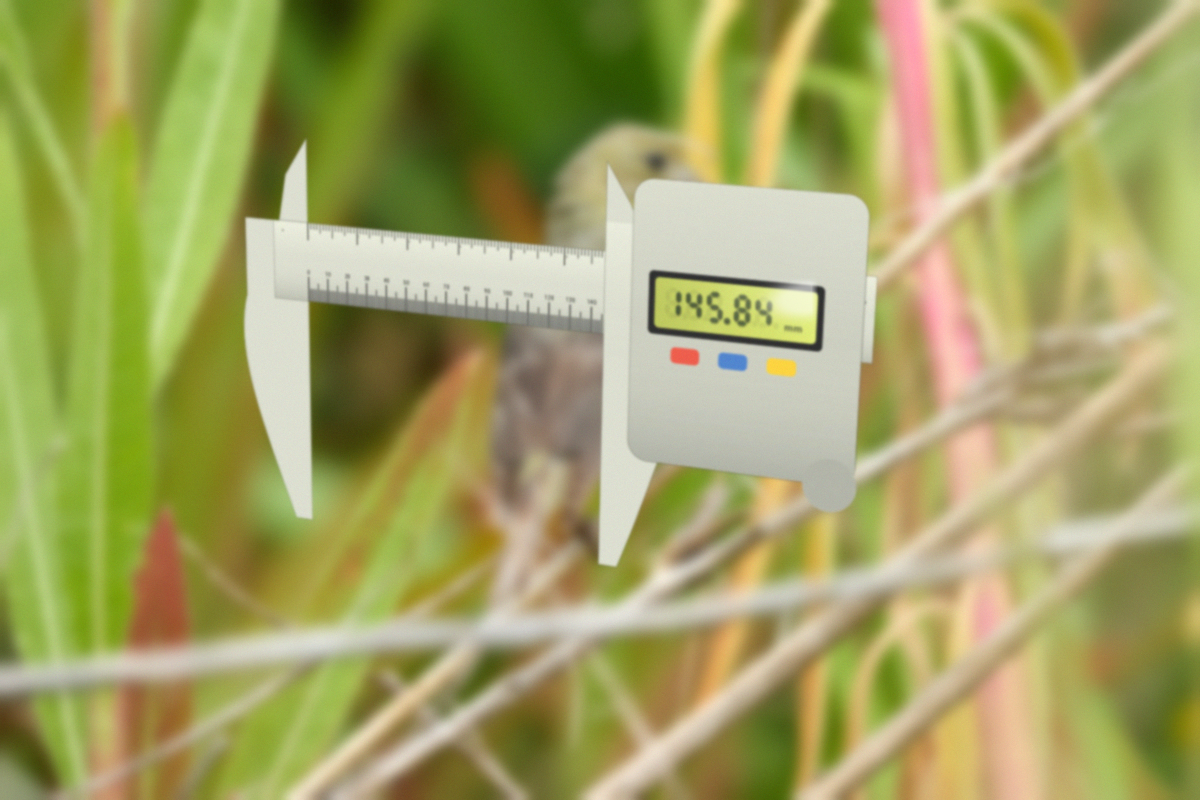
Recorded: {"value": 145.84, "unit": "mm"}
